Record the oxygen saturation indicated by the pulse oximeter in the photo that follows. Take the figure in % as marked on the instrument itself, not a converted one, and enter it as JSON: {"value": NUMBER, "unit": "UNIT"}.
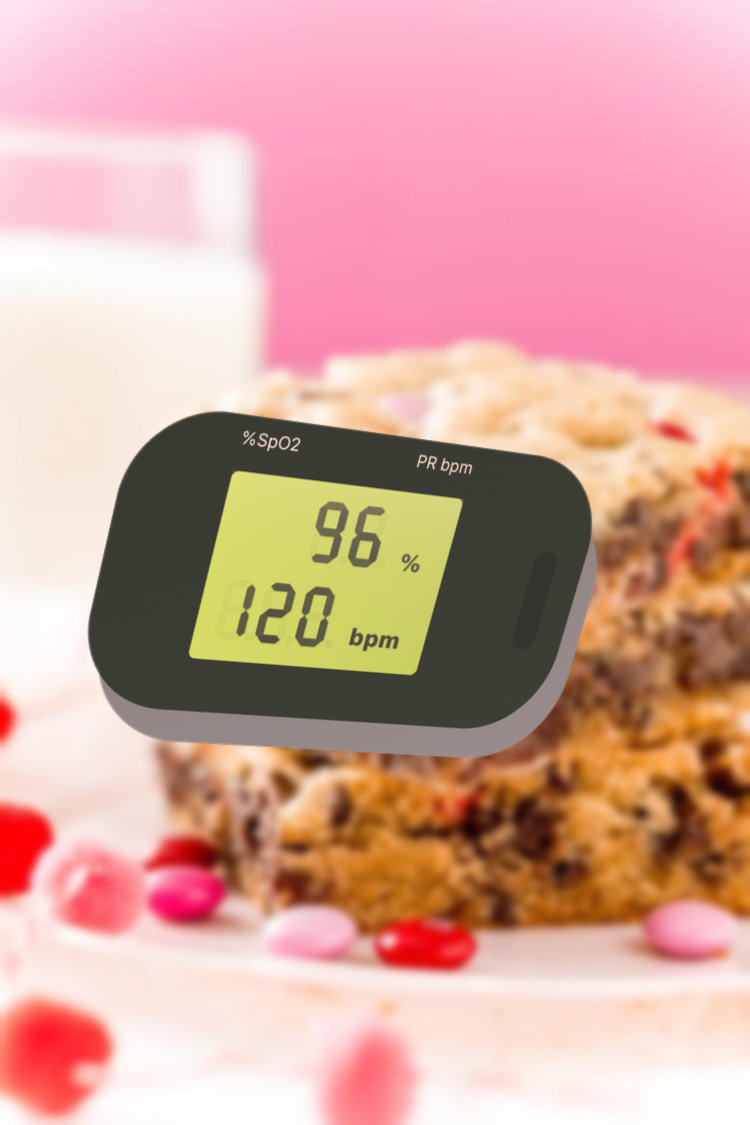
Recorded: {"value": 96, "unit": "%"}
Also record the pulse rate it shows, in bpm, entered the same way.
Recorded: {"value": 120, "unit": "bpm"}
